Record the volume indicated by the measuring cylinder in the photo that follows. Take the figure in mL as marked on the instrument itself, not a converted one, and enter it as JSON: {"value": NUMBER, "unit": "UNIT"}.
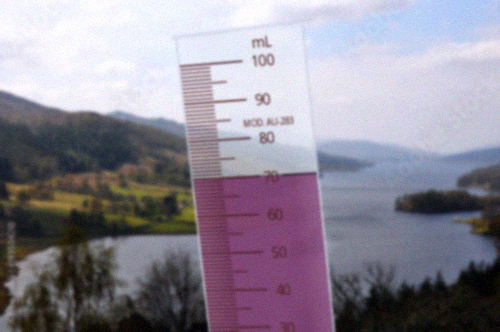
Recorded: {"value": 70, "unit": "mL"}
